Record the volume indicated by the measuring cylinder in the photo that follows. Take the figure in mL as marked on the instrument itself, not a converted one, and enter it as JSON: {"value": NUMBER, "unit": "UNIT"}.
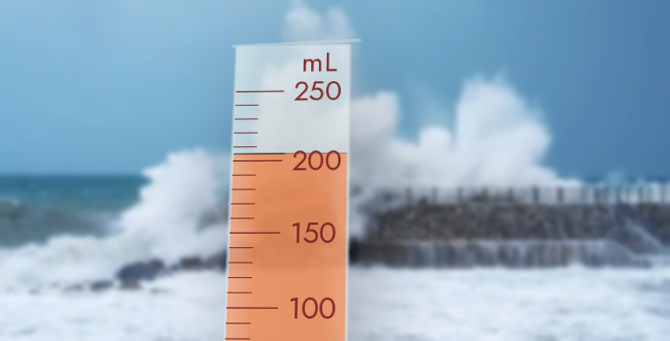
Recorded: {"value": 205, "unit": "mL"}
